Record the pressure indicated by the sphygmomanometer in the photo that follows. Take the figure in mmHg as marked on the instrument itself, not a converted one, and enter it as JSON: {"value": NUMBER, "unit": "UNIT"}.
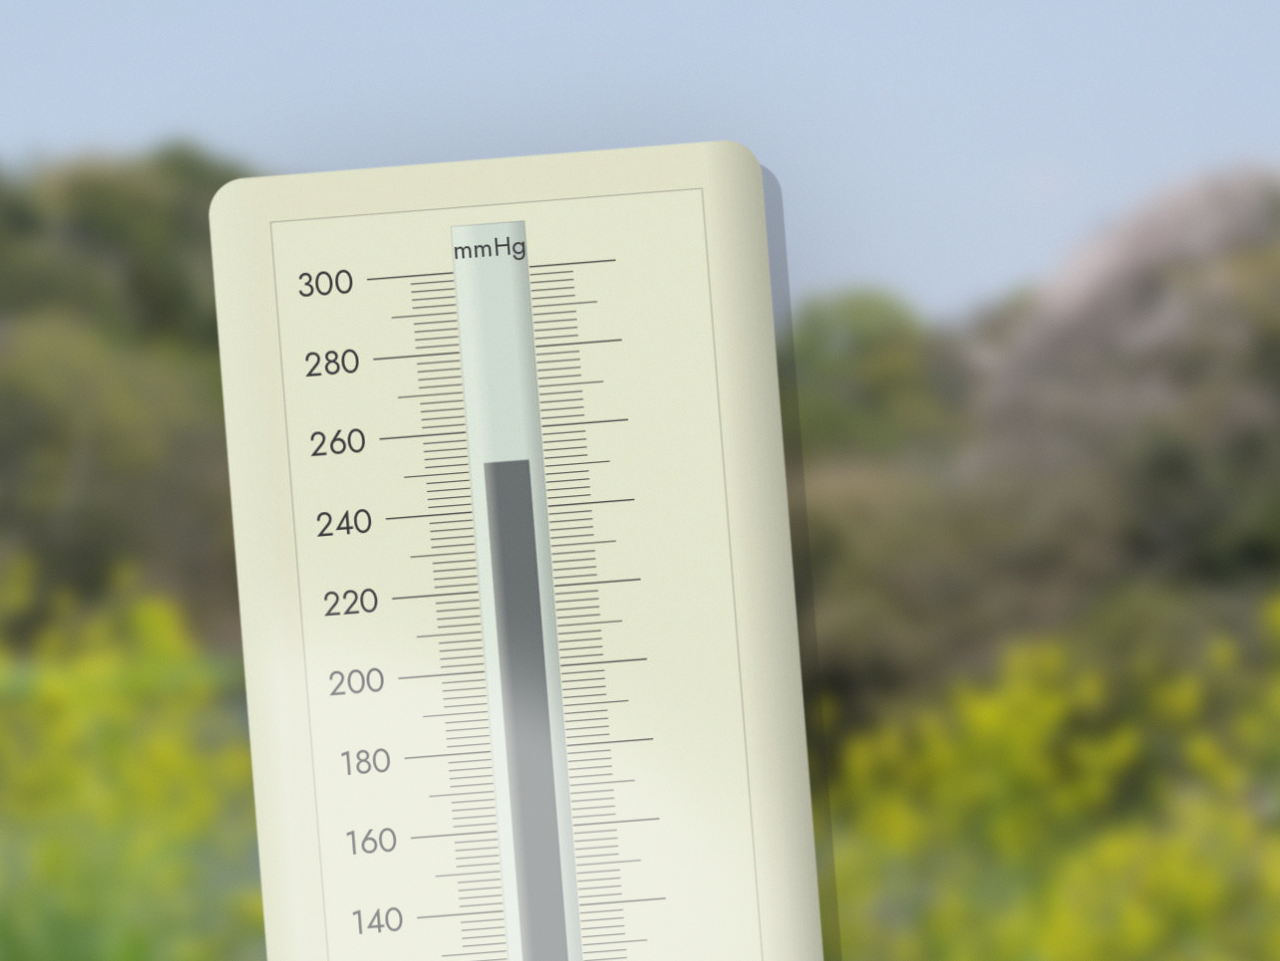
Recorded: {"value": 252, "unit": "mmHg"}
